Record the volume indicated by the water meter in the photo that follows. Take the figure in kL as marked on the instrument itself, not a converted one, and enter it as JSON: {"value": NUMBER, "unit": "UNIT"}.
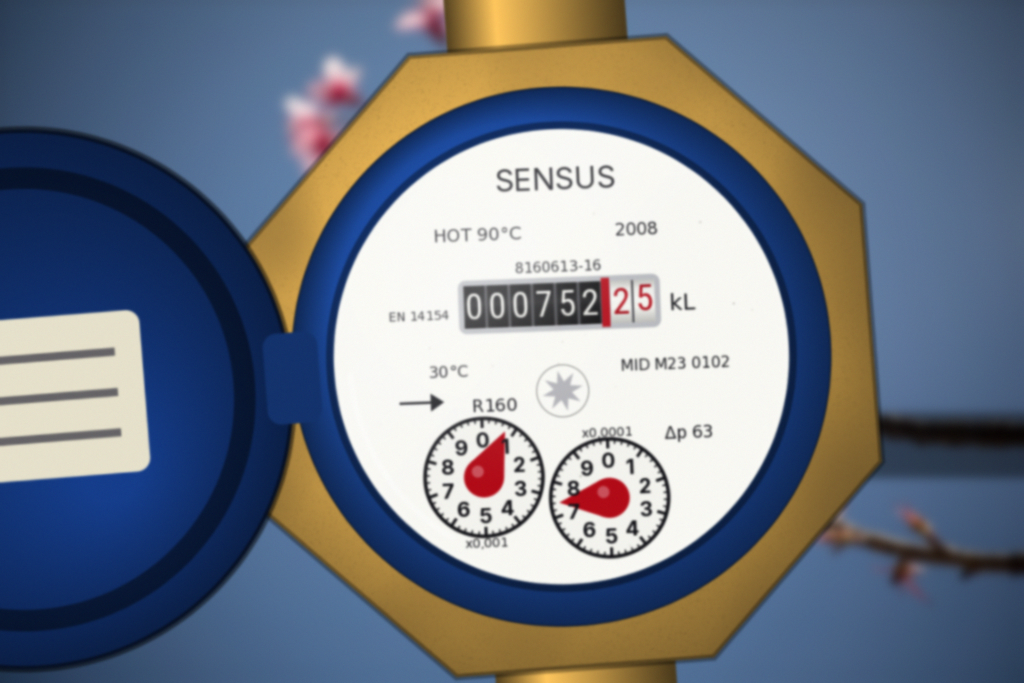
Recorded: {"value": 752.2507, "unit": "kL"}
